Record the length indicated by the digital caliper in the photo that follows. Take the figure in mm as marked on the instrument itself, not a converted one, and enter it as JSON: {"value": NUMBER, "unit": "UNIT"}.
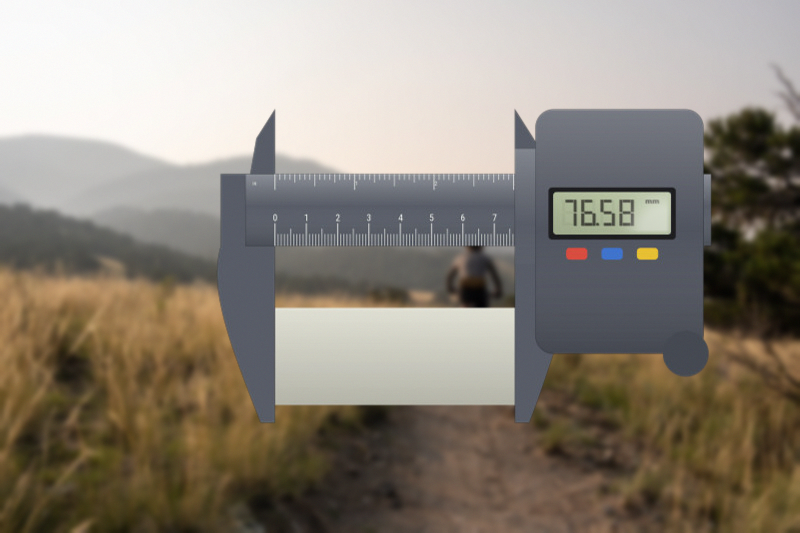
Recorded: {"value": 76.58, "unit": "mm"}
